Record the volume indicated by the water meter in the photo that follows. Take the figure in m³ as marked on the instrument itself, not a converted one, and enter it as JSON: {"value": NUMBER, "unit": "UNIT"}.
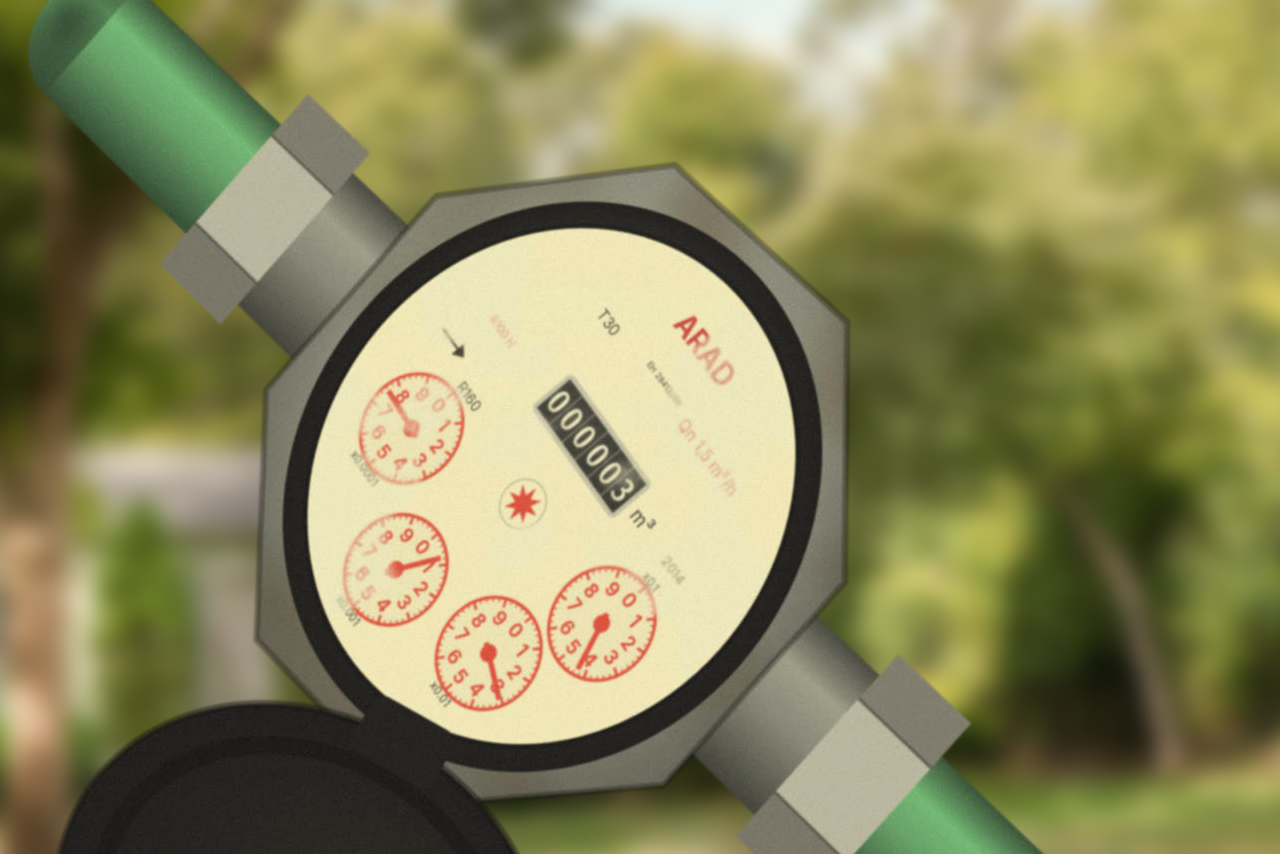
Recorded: {"value": 3.4307, "unit": "m³"}
